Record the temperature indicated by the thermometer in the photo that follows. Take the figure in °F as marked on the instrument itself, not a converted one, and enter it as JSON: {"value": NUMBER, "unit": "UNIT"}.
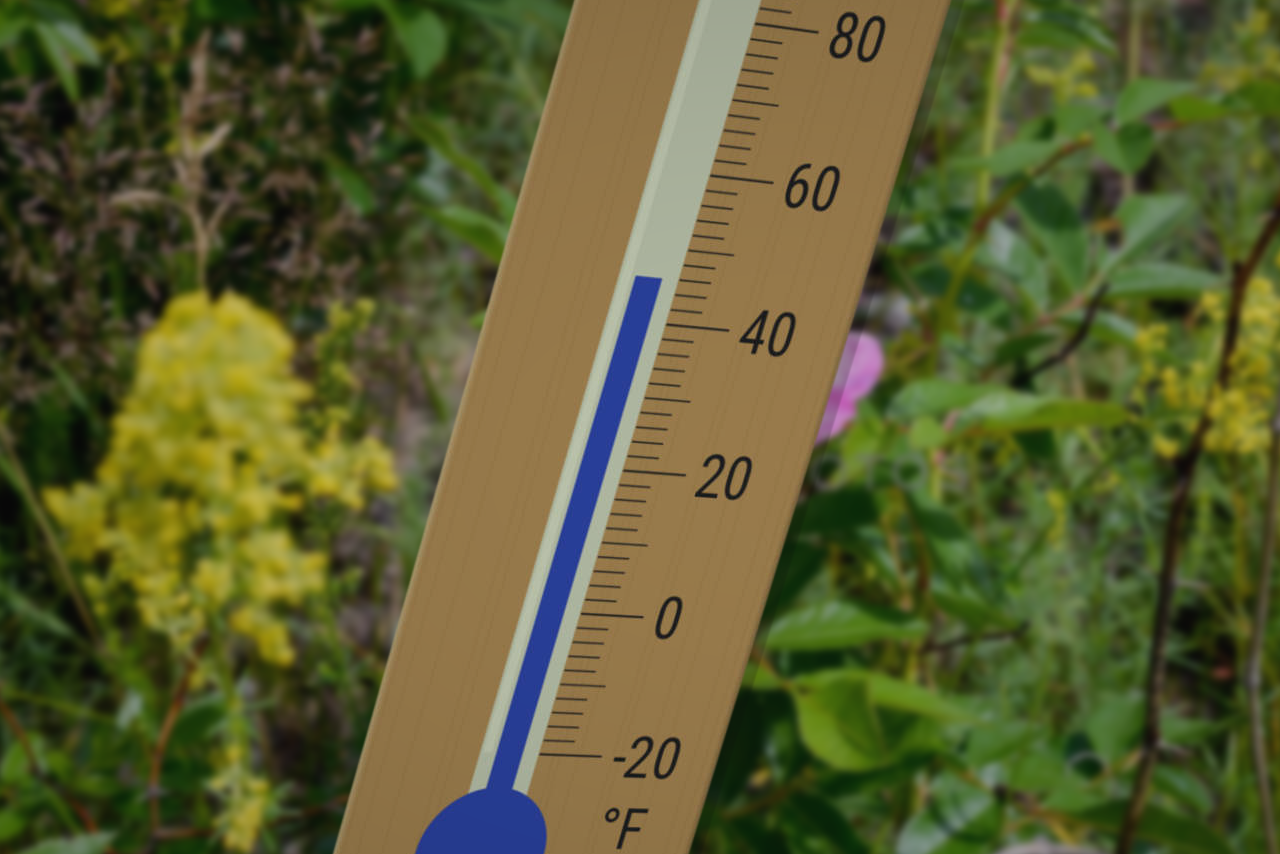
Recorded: {"value": 46, "unit": "°F"}
